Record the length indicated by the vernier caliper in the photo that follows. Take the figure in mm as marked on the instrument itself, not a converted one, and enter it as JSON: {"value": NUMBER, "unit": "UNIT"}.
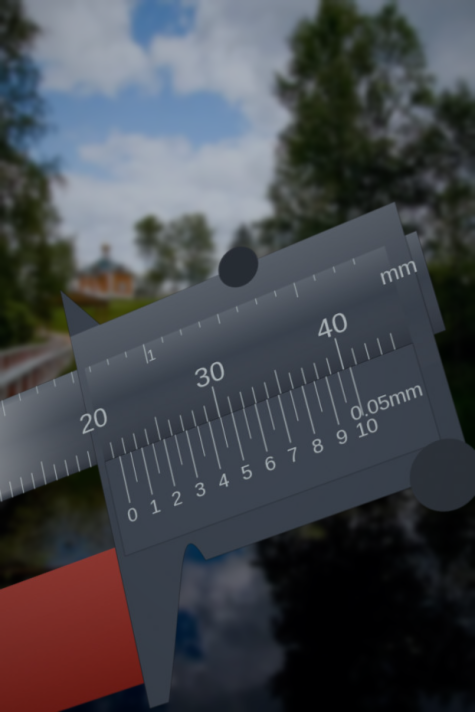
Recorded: {"value": 21.5, "unit": "mm"}
